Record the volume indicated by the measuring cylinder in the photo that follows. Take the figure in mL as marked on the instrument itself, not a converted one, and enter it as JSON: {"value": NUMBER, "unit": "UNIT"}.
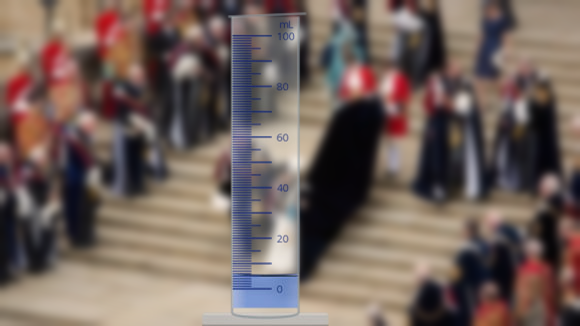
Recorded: {"value": 5, "unit": "mL"}
